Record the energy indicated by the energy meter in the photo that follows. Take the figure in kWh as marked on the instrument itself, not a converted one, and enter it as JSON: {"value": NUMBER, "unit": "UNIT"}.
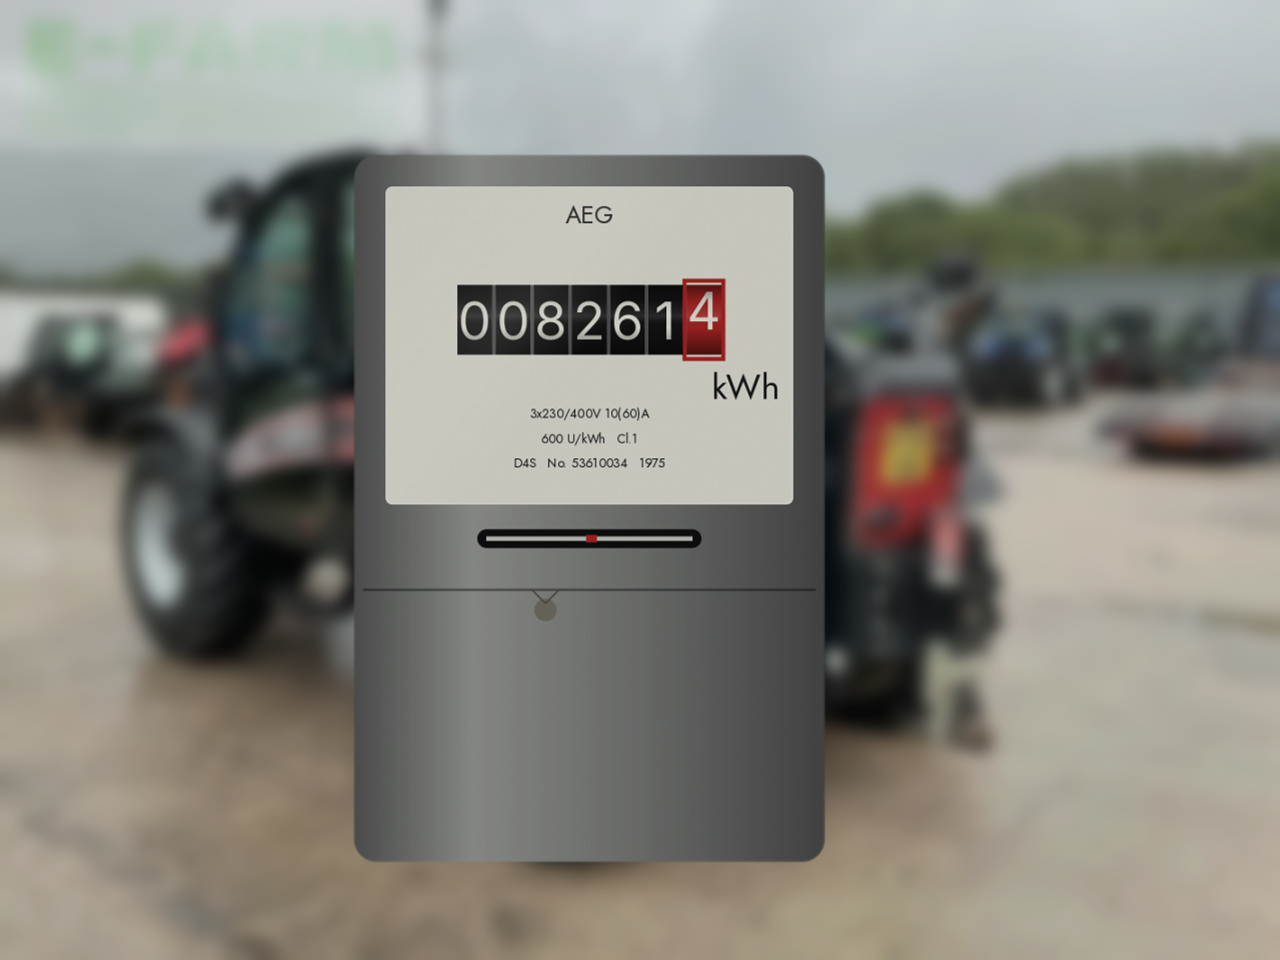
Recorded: {"value": 8261.4, "unit": "kWh"}
